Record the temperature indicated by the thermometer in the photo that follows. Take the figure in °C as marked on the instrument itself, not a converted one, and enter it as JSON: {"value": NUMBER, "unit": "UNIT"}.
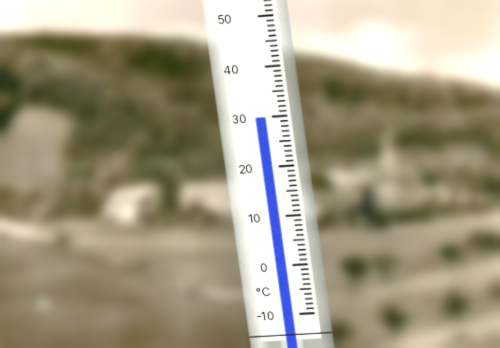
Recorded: {"value": 30, "unit": "°C"}
